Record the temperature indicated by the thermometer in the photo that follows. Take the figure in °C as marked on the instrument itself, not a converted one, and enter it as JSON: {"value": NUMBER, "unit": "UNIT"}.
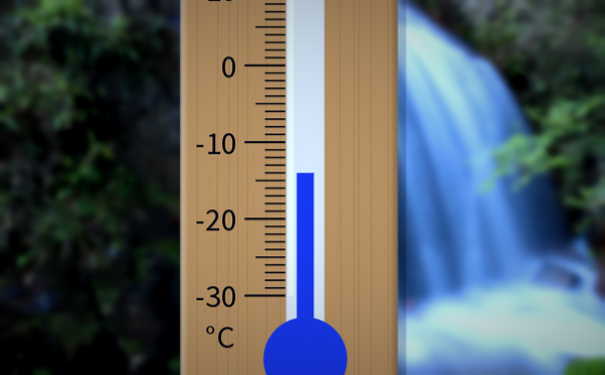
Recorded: {"value": -14, "unit": "°C"}
